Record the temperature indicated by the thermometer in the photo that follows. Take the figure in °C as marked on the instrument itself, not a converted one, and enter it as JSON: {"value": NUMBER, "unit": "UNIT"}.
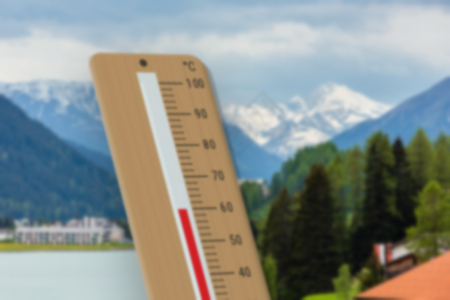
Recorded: {"value": 60, "unit": "°C"}
